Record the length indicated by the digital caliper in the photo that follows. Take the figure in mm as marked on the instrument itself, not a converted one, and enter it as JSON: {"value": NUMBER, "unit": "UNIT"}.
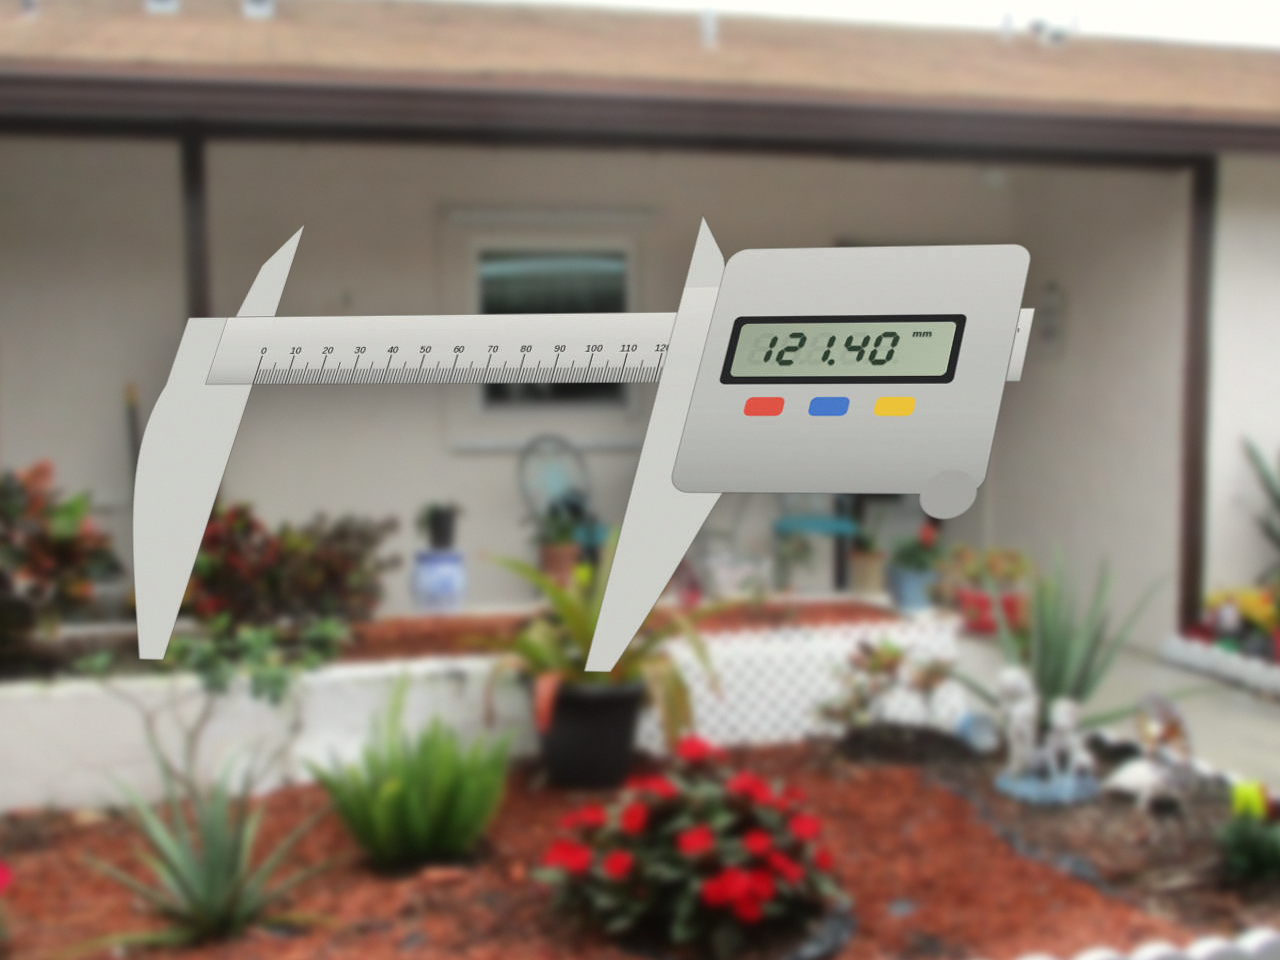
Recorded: {"value": 121.40, "unit": "mm"}
